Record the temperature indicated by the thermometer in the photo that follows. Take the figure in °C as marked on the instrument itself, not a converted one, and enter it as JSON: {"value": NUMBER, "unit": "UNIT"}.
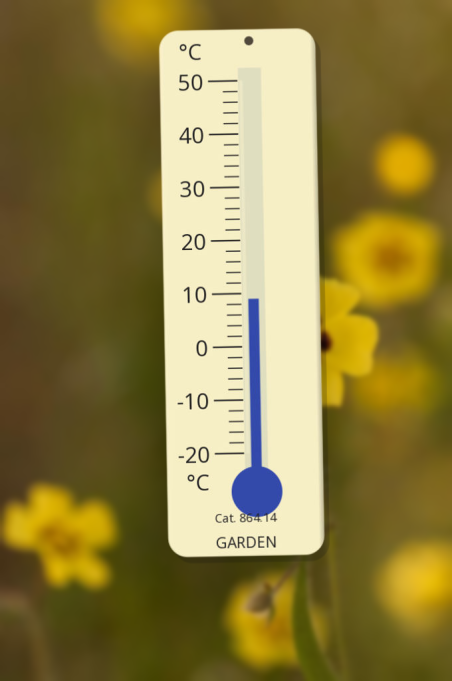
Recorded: {"value": 9, "unit": "°C"}
